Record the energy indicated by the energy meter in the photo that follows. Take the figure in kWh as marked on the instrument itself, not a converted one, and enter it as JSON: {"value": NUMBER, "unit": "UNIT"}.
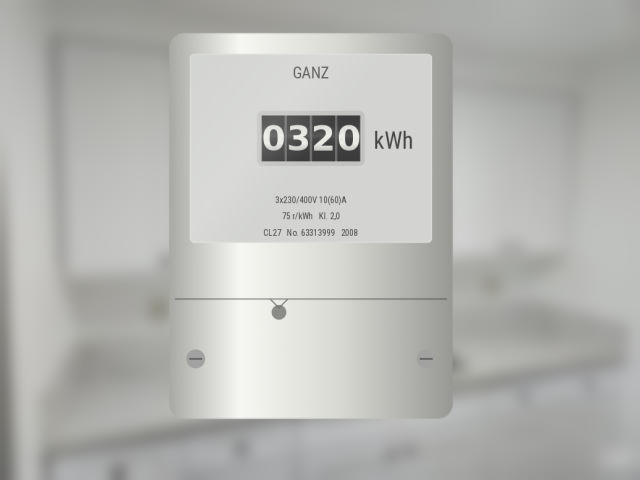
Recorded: {"value": 320, "unit": "kWh"}
